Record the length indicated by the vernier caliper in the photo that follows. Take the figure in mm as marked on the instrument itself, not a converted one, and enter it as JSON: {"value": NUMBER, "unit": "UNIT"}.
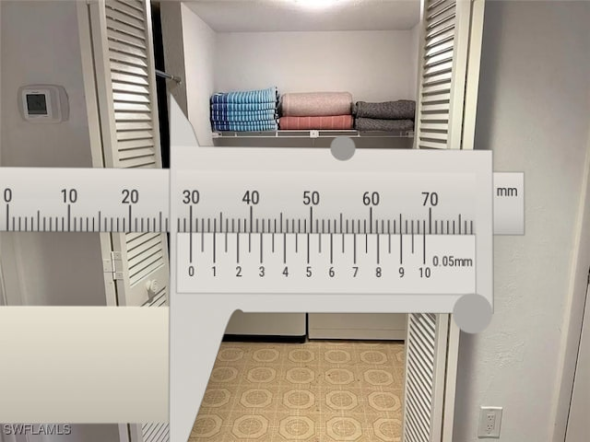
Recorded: {"value": 30.0, "unit": "mm"}
